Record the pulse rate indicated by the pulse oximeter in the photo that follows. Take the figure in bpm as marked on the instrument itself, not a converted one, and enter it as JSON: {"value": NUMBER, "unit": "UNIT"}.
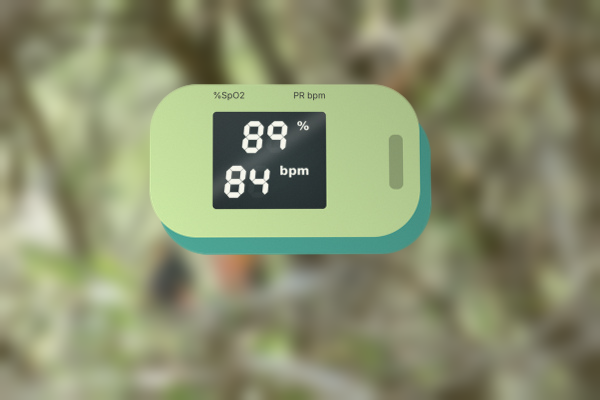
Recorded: {"value": 84, "unit": "bpm"}
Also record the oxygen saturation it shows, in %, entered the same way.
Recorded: {"value": 89, "unit": "%"}
